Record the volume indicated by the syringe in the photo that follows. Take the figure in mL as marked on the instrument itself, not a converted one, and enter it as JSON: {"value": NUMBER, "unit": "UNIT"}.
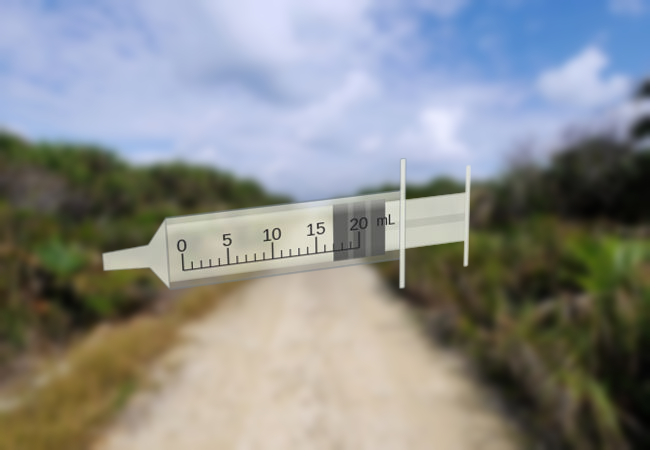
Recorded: {"value": 17, "unit": "mL"}
